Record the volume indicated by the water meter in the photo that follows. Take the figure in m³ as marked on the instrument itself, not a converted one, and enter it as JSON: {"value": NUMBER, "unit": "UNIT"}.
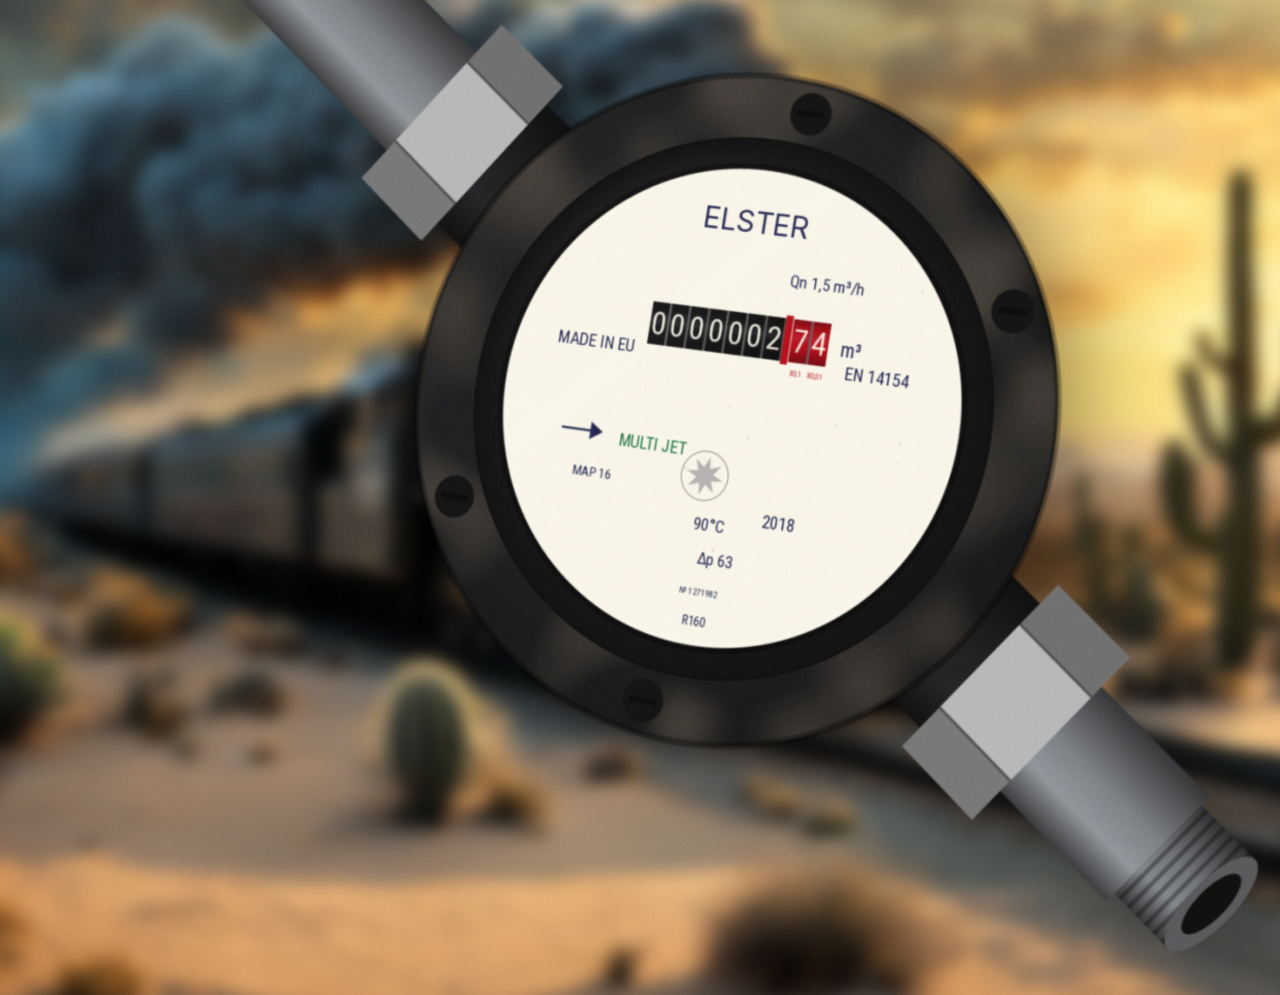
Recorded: {"value": 2.74, "unit": "m³"}
